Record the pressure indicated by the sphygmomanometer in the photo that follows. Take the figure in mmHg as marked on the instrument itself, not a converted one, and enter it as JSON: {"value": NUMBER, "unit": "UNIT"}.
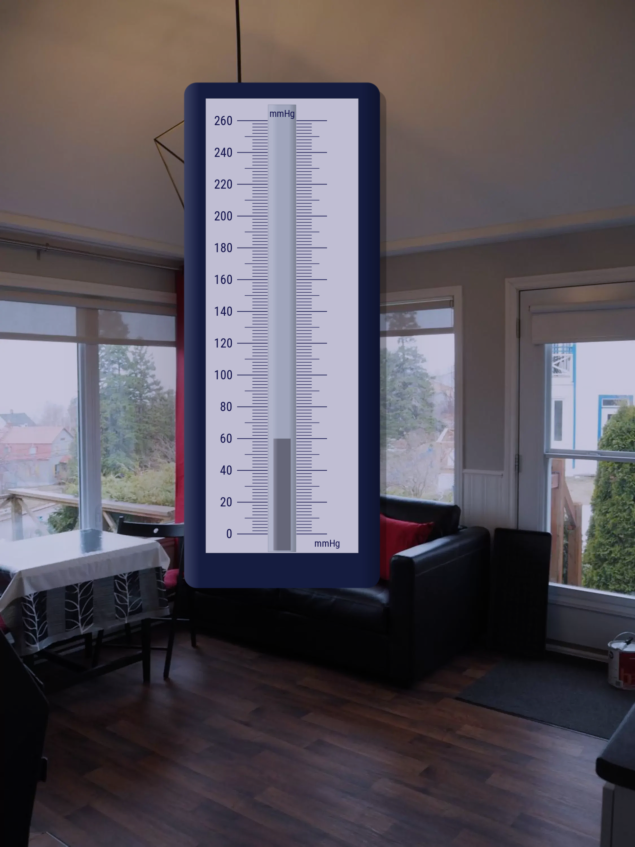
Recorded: {"value": 60, "unit": "mmHg"}
